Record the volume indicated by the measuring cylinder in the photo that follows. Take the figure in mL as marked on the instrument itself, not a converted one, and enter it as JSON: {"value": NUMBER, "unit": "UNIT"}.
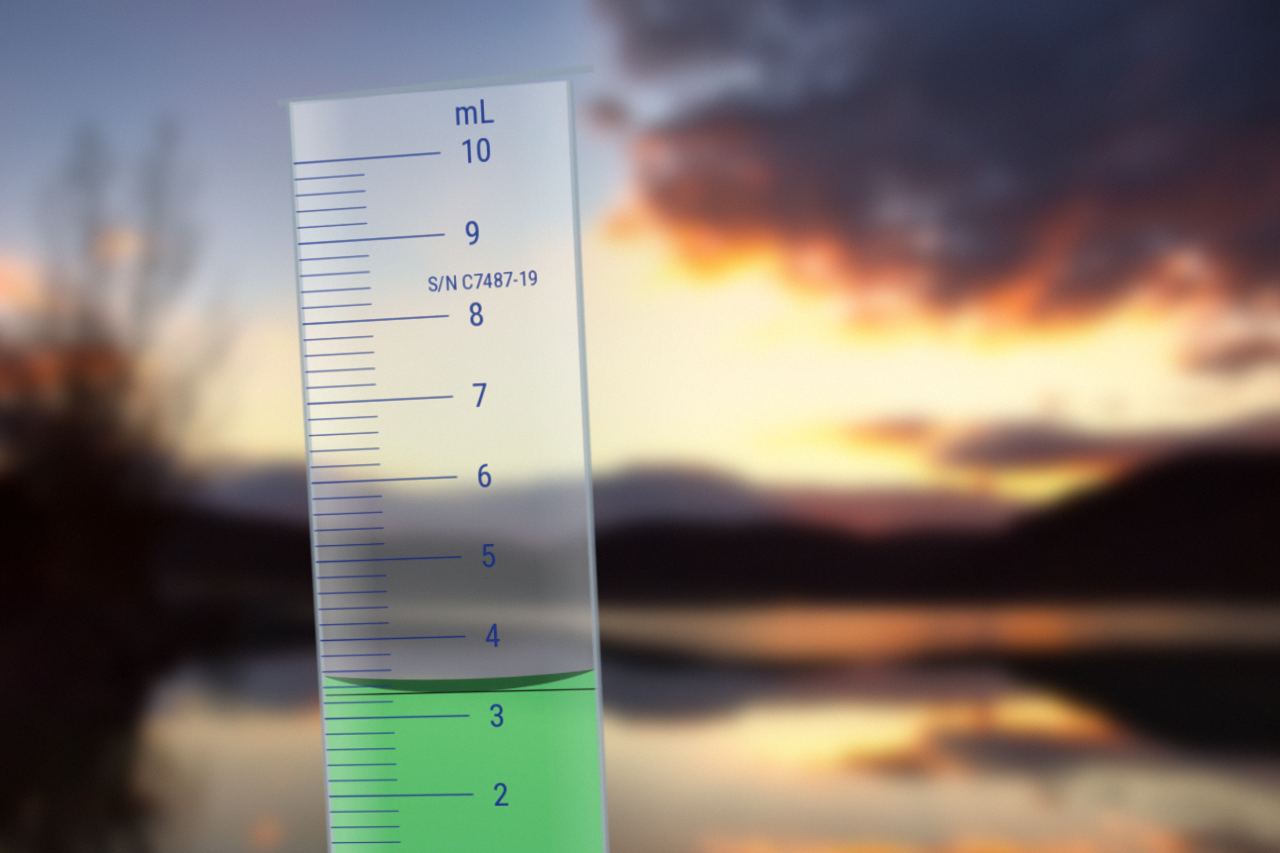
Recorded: {"value": 3.3, "unit": "mL"}
